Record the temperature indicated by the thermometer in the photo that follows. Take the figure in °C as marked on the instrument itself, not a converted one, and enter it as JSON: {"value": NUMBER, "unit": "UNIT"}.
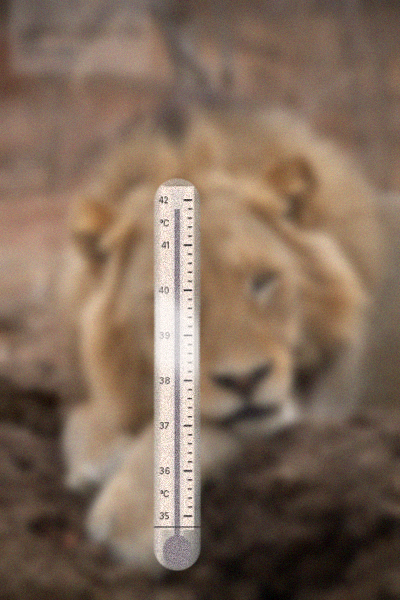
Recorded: {"value": 41.8, "unit": "°C"}
